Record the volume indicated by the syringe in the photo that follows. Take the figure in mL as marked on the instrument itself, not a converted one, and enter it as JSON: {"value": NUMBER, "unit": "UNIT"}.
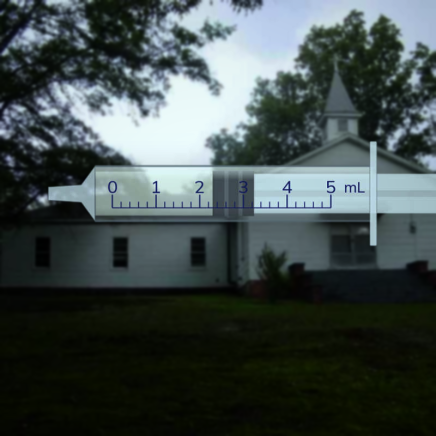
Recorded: {"value": 2.3, "unit": "mL"}
